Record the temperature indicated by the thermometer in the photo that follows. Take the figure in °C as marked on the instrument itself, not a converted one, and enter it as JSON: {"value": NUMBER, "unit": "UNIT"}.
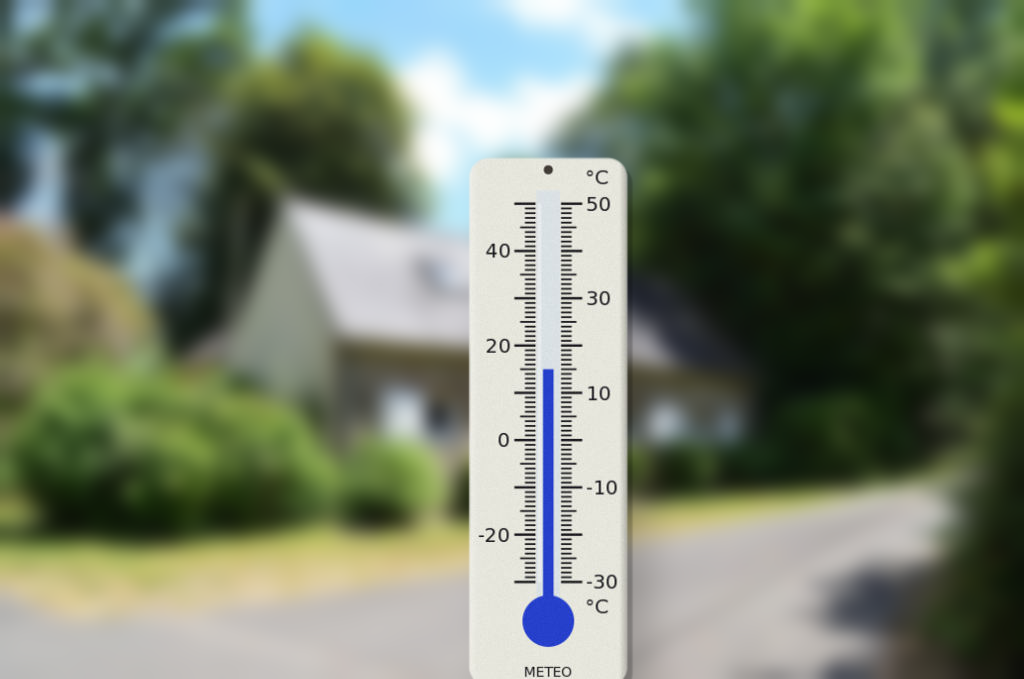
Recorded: {"value": 15, "unit": "°C"}
